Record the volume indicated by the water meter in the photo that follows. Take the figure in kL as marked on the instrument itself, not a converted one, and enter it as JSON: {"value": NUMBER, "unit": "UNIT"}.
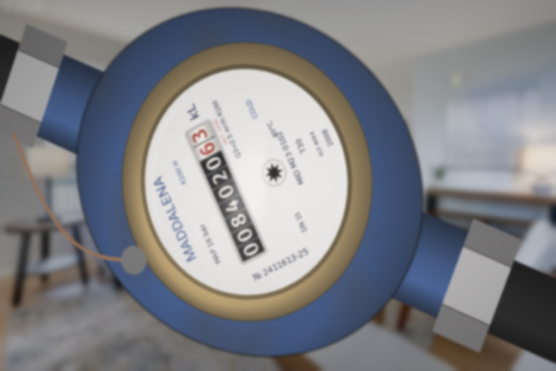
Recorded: {"value": 84020.63, "unit": "kL"}
